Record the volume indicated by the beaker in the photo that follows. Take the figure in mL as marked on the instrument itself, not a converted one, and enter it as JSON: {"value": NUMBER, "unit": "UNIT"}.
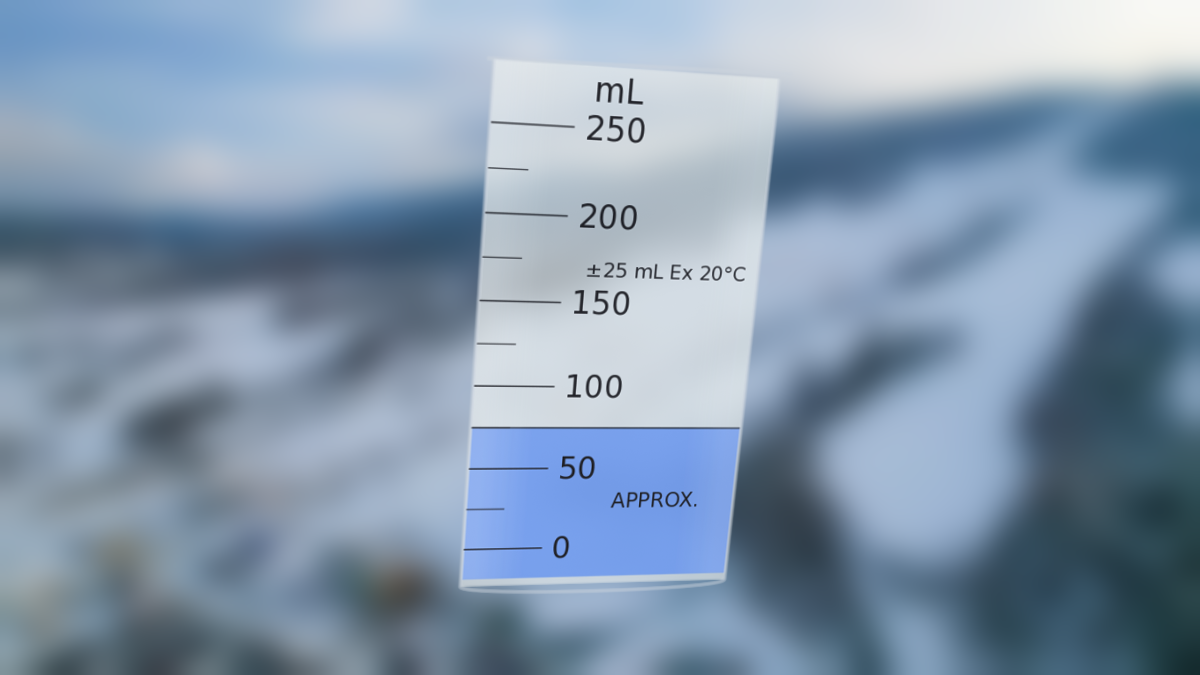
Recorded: {"value": 75, "unit": "mL"}
